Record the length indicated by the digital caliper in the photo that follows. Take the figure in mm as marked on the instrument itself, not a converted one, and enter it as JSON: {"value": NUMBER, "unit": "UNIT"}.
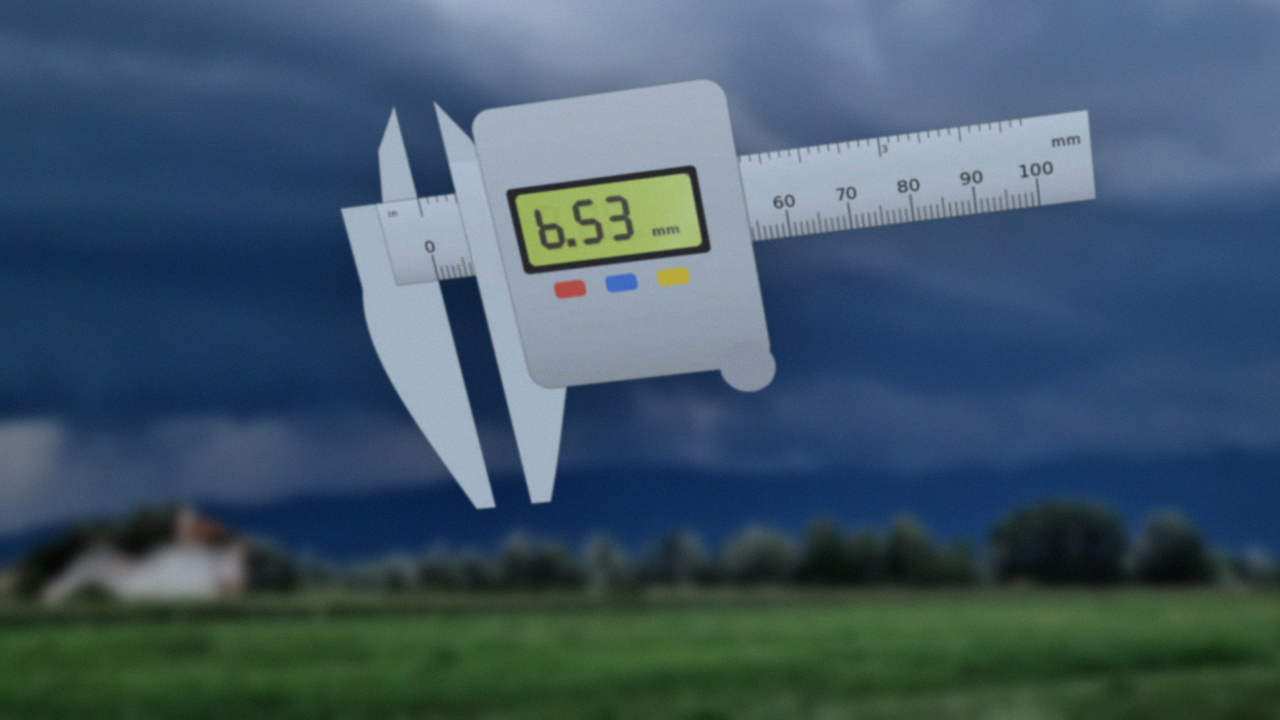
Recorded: {"value": 6.53, "unit": "mm"}
